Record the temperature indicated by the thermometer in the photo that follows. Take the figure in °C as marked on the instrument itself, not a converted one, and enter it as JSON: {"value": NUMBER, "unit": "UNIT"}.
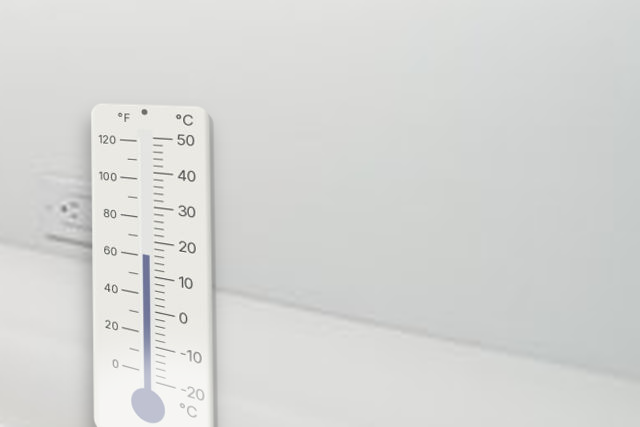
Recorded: {"value": 16, "unit": "°C"}
